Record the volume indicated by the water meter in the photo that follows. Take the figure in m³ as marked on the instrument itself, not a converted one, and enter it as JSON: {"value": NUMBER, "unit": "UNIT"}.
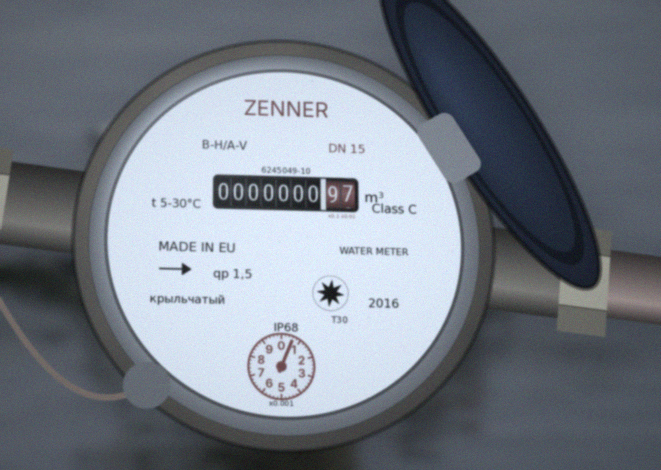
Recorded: {"value": 0.970, "unit": "m³"}
